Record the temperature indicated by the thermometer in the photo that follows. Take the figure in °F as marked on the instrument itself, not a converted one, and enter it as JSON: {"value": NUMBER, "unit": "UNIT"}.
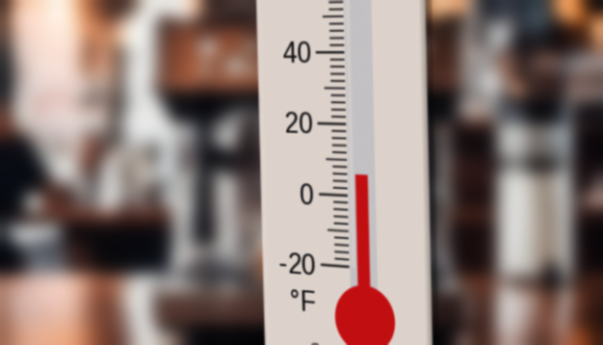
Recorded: {"value": 6, "unit": "°F"}
